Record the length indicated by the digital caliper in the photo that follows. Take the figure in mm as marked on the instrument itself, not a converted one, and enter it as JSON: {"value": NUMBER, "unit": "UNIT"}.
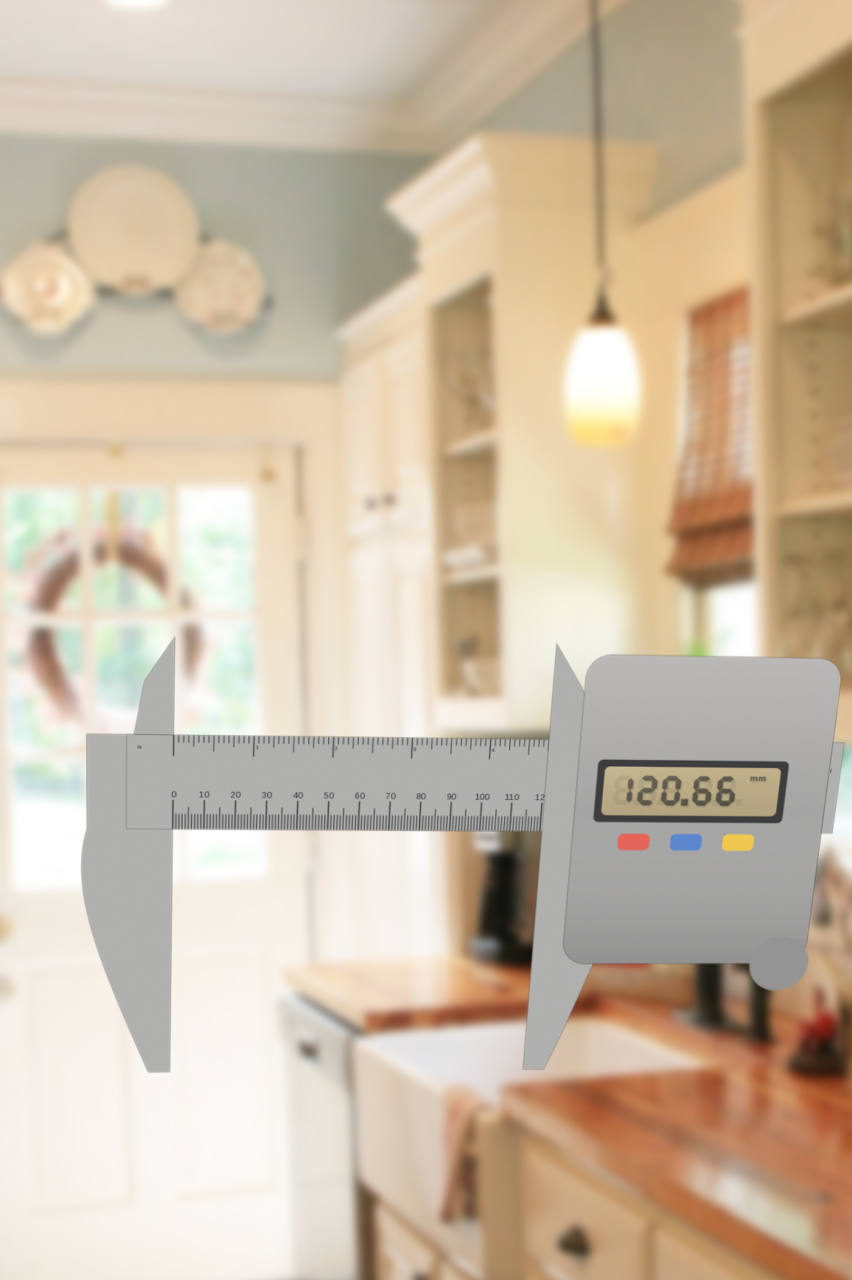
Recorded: {"value": 120.66, "unit": "mm"}
